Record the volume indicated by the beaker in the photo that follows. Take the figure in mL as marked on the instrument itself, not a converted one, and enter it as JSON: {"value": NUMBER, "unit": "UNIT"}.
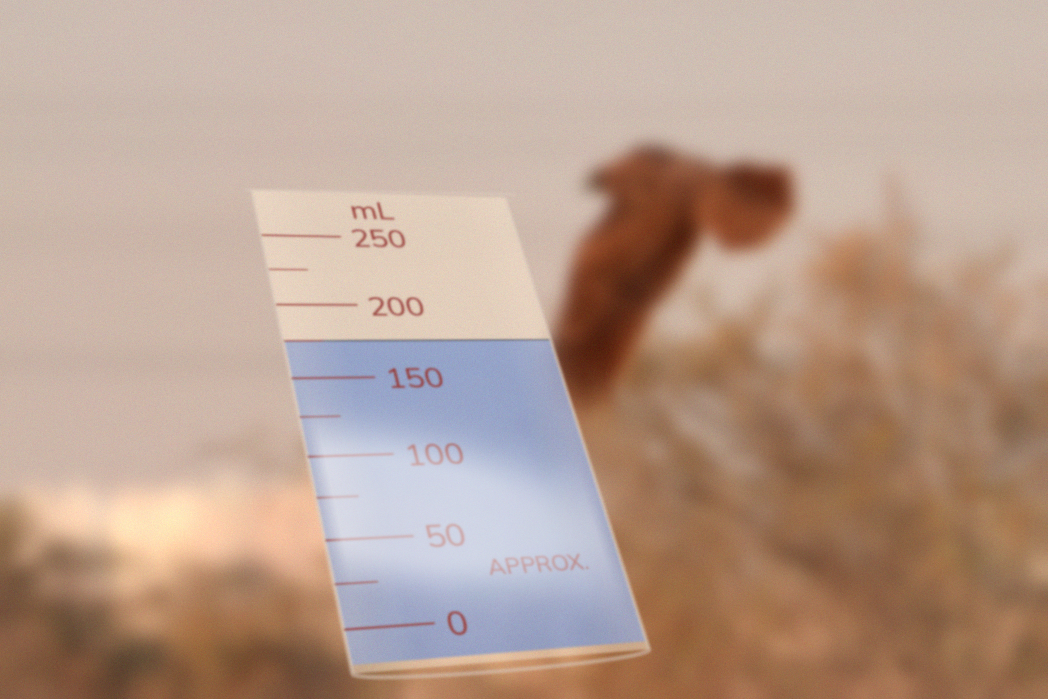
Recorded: {"value": 175, "unit": "mL"}
